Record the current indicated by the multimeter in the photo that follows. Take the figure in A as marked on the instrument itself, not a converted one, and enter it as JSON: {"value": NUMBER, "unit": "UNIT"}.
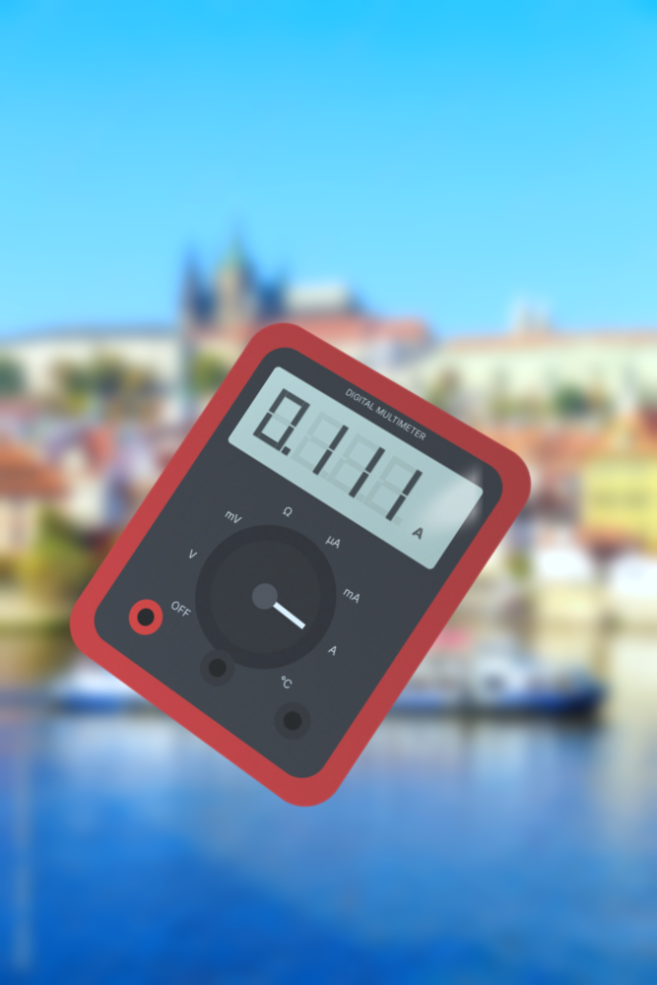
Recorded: {"value": 0.111, "unit": "A"}
